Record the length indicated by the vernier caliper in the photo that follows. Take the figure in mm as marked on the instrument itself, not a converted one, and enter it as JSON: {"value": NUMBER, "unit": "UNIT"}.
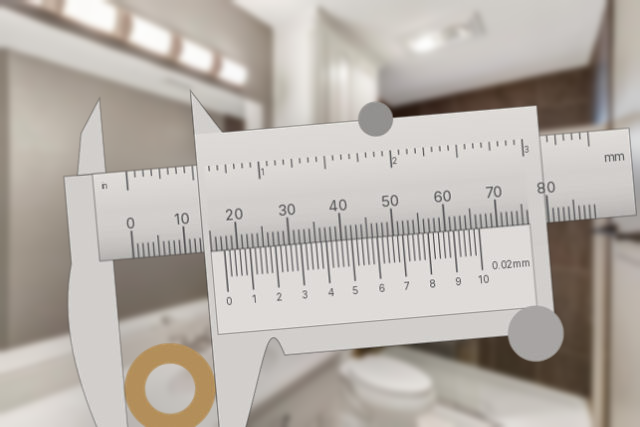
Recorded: {"value": 17.5, "unit": "mm"}
